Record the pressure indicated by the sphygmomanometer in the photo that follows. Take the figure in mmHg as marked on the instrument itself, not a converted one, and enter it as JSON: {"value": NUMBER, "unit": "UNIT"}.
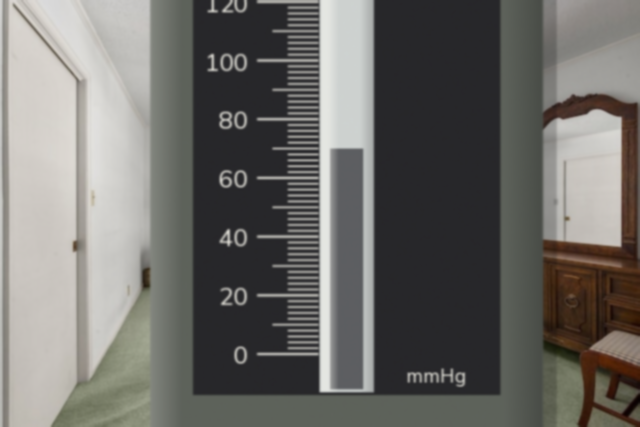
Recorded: {"value": 70, "unit": "mmHg"}
